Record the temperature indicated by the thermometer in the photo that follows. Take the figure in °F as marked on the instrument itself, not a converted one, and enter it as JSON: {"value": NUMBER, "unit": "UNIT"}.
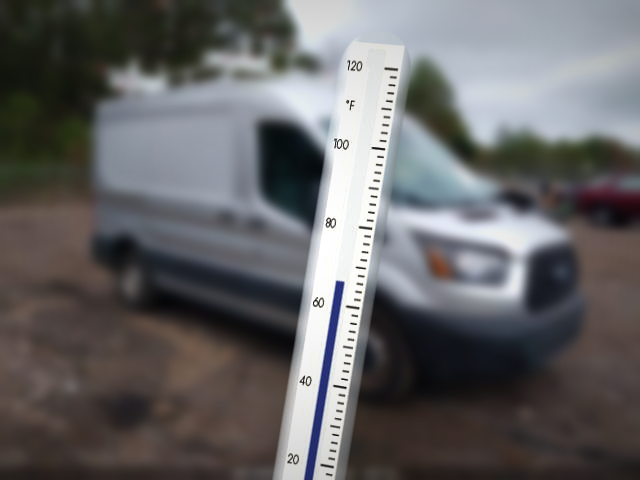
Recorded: {"value": 66, "unit": "°F"}
